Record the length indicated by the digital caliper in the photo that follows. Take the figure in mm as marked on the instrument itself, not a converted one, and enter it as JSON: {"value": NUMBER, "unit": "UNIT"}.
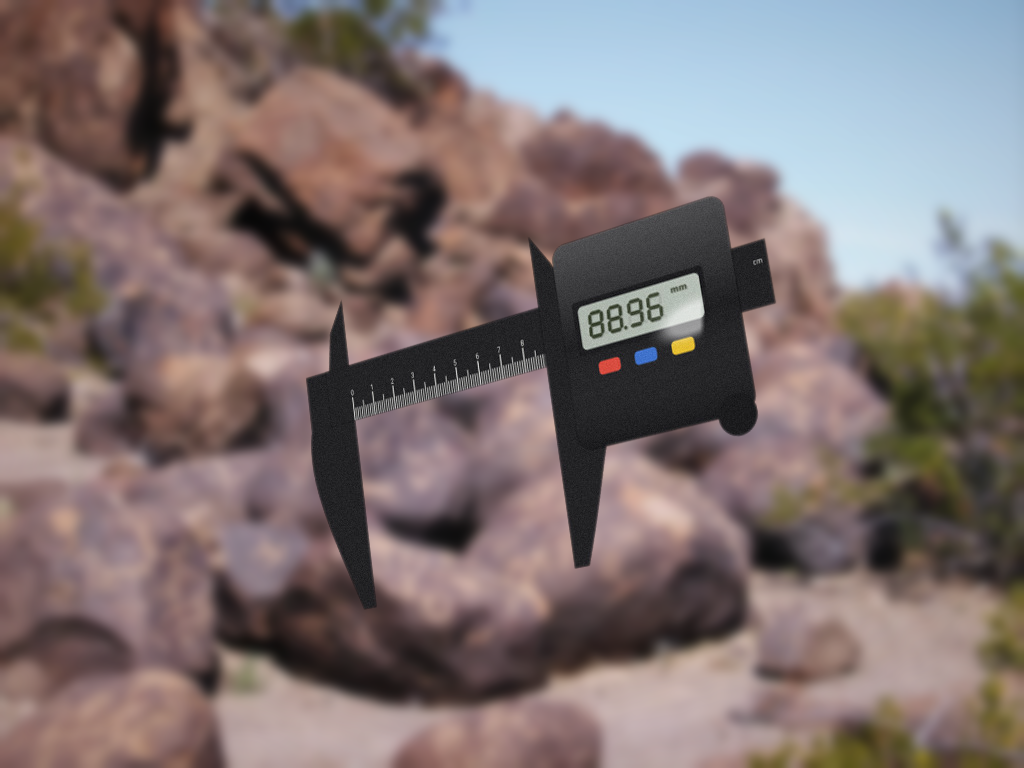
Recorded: {"value": 88.96, "unit": "mm"}
